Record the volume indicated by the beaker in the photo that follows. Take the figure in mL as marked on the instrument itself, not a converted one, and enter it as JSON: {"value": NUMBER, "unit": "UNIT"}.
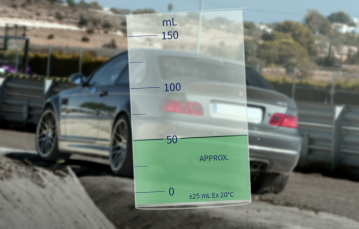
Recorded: {"value": 50, "unit": "mL"}
